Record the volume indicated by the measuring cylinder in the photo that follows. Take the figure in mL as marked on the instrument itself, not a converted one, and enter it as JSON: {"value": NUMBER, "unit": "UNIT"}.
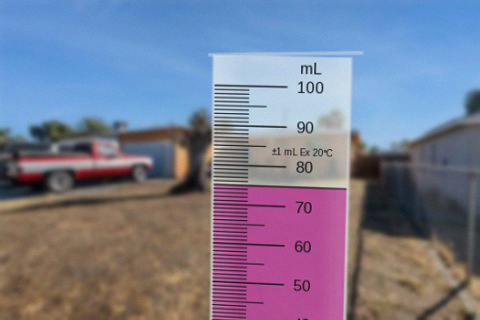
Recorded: {"value": 75, "unit": "mL"}
